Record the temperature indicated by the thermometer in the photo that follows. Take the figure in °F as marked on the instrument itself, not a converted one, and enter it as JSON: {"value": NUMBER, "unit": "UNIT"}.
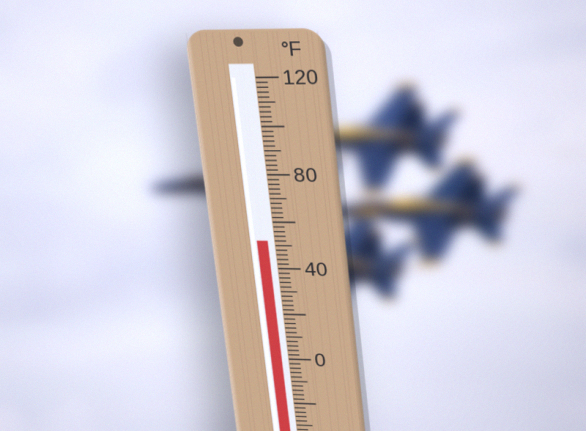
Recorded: {"value": 52, "unit": "°F"}
